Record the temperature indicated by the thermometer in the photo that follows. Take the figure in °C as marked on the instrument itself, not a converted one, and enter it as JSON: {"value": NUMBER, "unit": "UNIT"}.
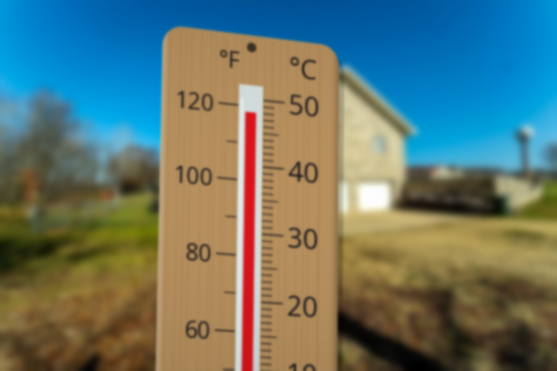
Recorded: {"value": 48, "unit": "°C"}
